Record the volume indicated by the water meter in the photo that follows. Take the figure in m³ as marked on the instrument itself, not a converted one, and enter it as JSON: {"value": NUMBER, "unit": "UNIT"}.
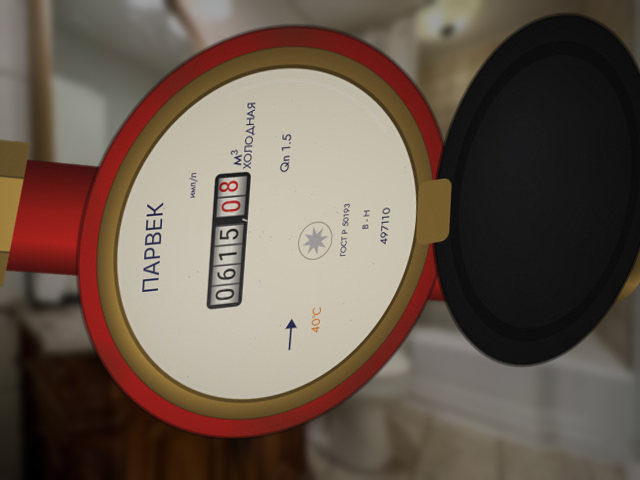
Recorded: {"value": 615.08, "unit": "m³"}
